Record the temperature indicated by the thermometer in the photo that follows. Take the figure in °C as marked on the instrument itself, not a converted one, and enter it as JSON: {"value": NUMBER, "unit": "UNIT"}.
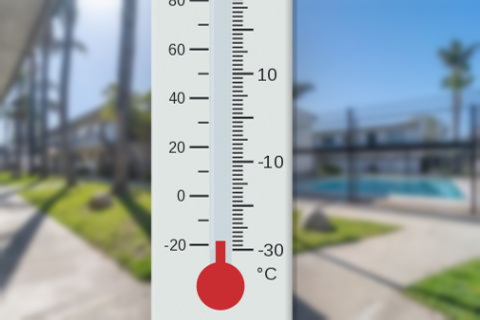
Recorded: {"value": -28, "unit": "°C"}
